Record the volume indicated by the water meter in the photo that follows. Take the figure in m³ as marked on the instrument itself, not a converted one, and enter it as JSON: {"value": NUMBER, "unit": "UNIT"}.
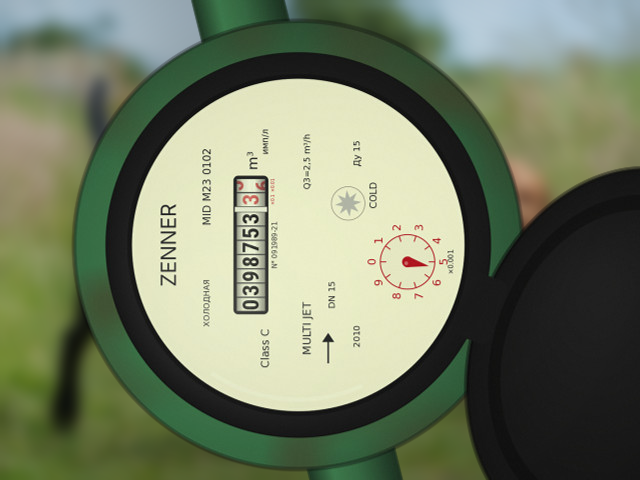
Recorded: {"value": 398753.355, "unit": "m³"}
